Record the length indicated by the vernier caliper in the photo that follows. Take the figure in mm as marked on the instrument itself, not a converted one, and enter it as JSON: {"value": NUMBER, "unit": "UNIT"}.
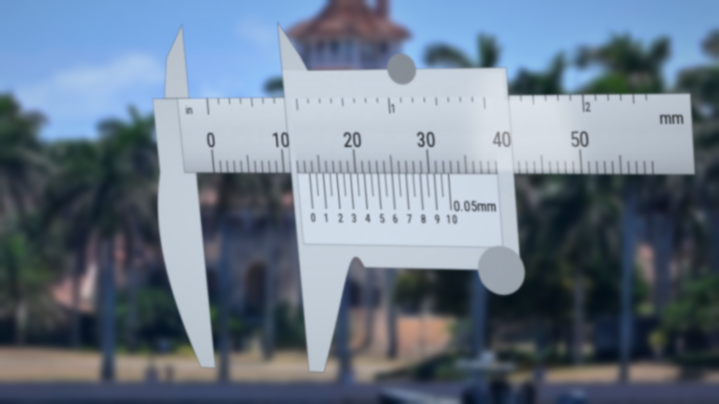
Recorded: {"value": 13.6, "unit": "mm"}
